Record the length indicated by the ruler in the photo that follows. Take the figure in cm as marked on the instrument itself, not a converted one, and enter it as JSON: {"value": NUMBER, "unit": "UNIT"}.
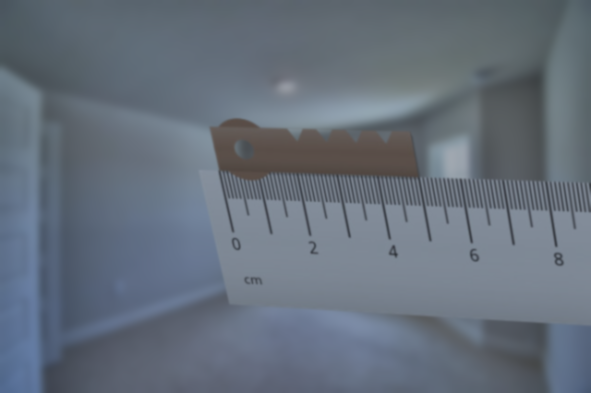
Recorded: {"value": 5, "unit": "cm"}
